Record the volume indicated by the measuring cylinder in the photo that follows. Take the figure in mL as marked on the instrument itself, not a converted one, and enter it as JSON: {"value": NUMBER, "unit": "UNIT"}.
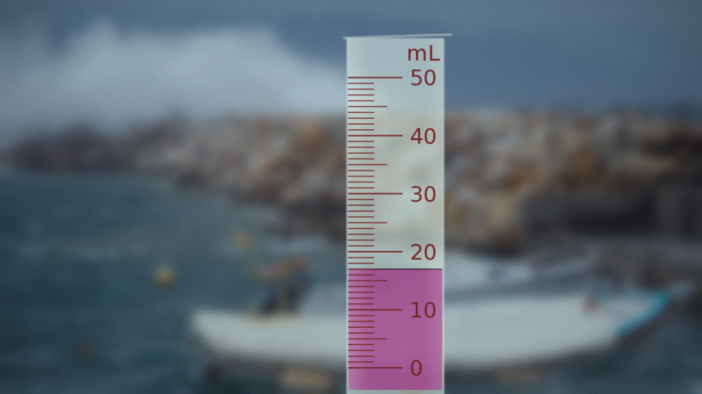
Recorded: {"value": 17, "unit": "mL"}
